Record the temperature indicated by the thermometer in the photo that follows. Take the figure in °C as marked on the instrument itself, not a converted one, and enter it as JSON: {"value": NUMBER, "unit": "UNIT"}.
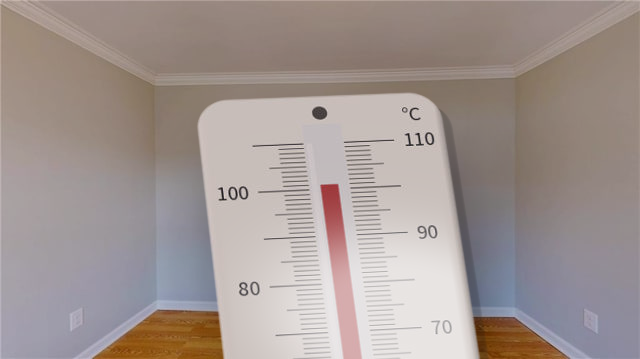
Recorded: {"value": 101, "unit": "°C"}
